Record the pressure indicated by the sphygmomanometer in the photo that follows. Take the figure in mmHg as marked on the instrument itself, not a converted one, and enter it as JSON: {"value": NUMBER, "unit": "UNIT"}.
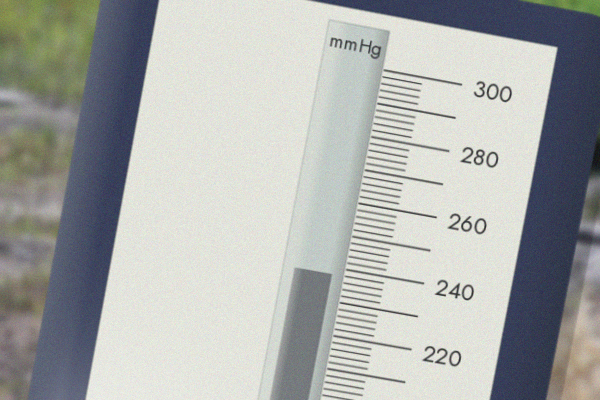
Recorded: {"value": 238, "unit": "mmHg"}
